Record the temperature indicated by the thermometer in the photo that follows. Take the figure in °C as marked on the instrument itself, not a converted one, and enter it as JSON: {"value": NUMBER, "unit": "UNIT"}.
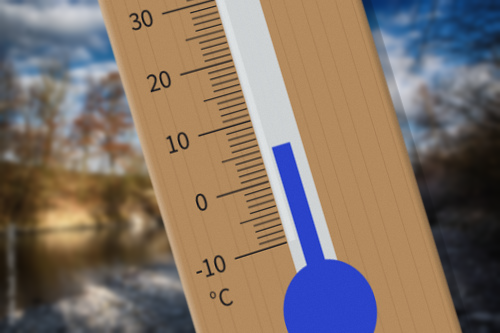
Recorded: {"value": 5, "unit": "°C"}
